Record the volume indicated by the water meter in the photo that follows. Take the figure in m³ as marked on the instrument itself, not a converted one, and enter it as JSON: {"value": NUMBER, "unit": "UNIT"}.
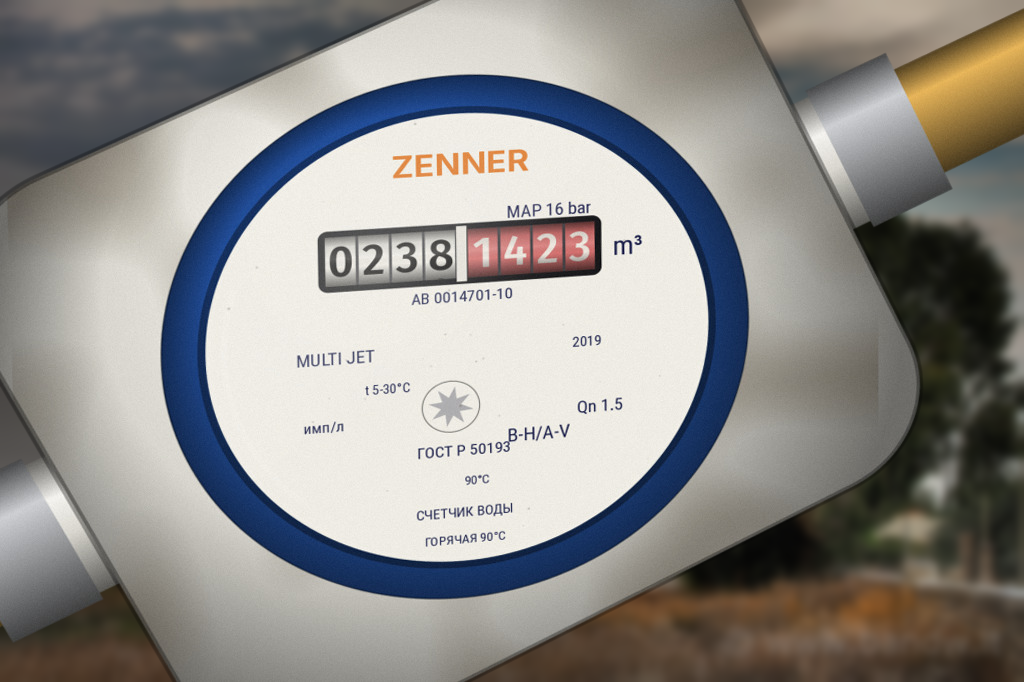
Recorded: {"value": 238.1423, "unit": "m³"}
